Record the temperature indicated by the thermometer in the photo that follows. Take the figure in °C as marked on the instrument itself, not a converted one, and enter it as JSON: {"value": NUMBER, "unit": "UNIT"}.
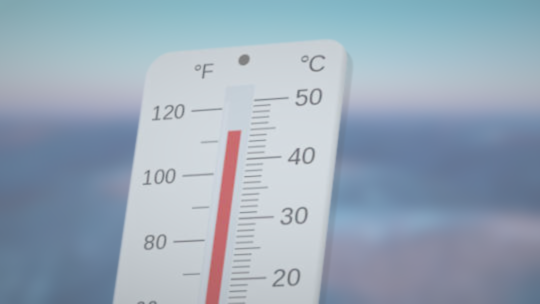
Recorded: {"value": 45, "unit": "°C"}
